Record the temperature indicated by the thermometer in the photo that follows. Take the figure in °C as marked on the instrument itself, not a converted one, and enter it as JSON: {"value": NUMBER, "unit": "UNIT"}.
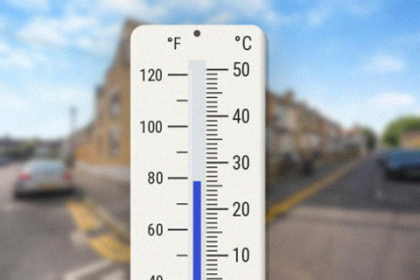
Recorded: {"value": 26, "unit": "°C"}
